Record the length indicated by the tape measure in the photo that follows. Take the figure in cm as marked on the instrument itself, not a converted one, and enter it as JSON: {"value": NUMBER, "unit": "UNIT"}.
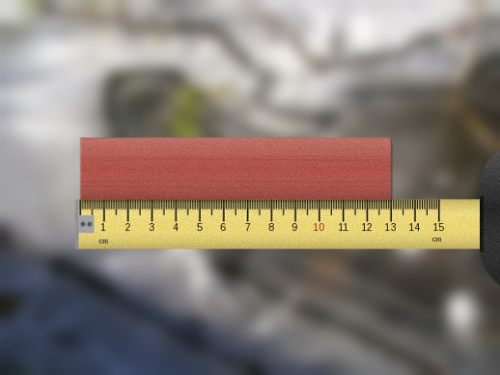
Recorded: {"value": 13, "unit": "cm"}
